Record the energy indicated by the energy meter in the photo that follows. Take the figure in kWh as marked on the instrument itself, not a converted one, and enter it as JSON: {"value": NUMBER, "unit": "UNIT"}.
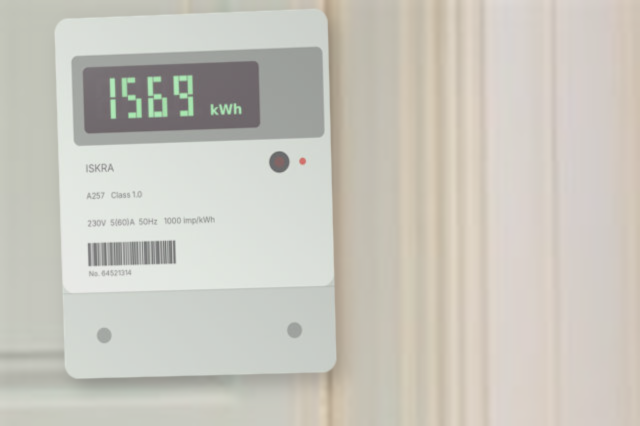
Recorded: {"value": 1569, "unit": "kWh"}
